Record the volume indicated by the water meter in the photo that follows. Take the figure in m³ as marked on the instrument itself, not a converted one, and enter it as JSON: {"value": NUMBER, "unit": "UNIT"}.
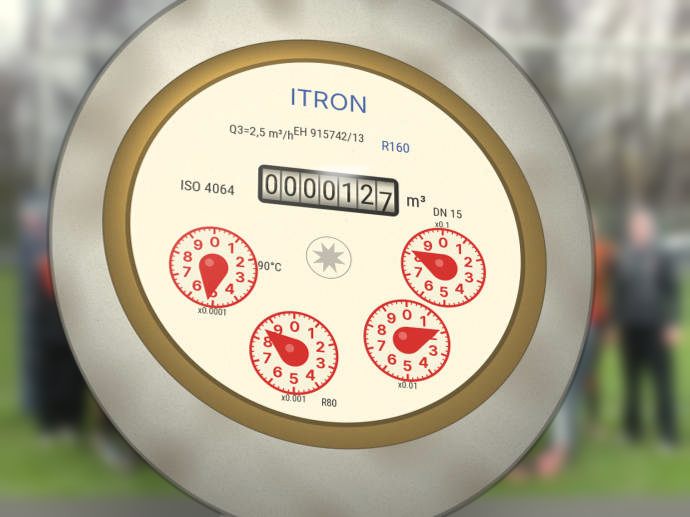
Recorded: {"value": 126.8185, "unit": "m³"}
